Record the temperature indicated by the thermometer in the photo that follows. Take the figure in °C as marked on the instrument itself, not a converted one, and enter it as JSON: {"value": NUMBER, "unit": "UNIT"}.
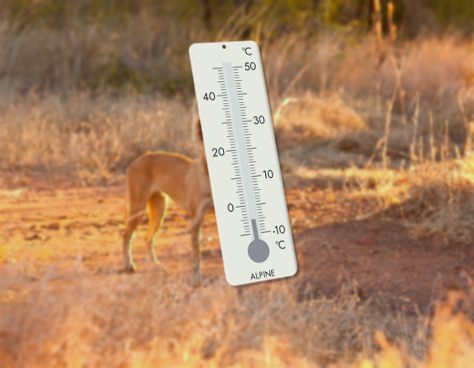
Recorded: {"value": -5, "unit": "°C"}
